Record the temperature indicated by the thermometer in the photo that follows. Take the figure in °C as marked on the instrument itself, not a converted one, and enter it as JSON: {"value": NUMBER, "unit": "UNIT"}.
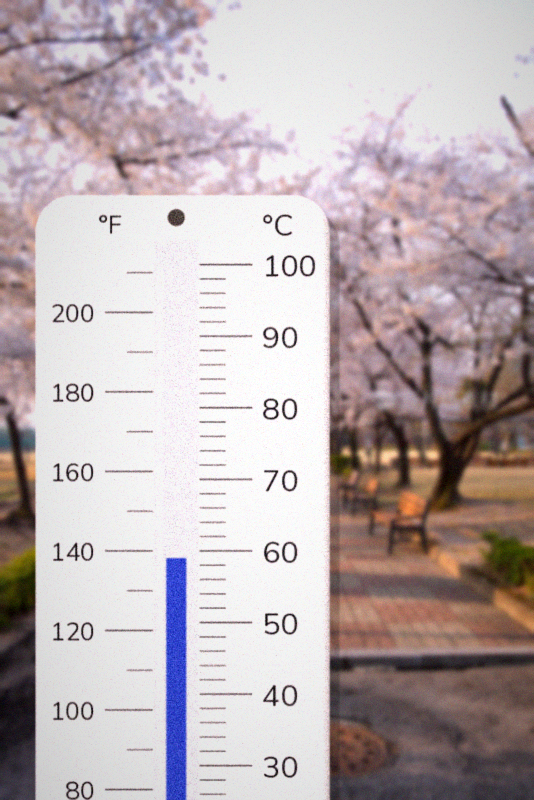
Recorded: {"value": 59, "unit": "°C"}
